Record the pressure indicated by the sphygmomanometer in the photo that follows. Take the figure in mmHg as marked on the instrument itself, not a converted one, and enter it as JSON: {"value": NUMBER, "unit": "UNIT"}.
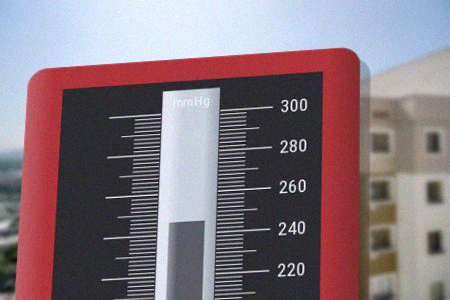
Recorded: {"value": 246, "unit": "mmHg"}
